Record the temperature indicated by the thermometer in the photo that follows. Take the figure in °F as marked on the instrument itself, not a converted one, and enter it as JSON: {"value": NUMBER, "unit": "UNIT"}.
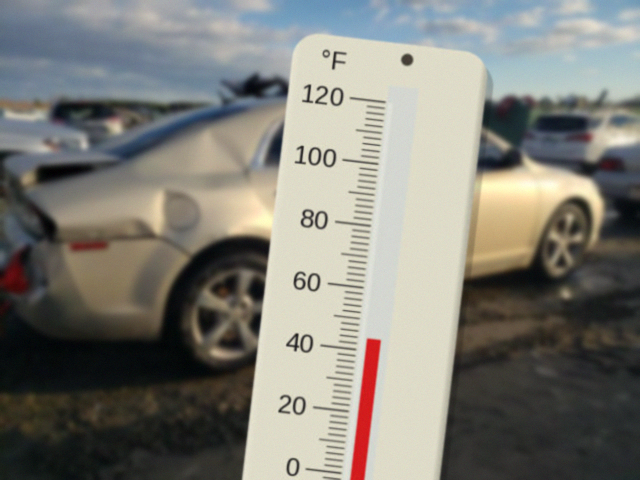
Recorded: {"value": 44, "unit": "°F"}
